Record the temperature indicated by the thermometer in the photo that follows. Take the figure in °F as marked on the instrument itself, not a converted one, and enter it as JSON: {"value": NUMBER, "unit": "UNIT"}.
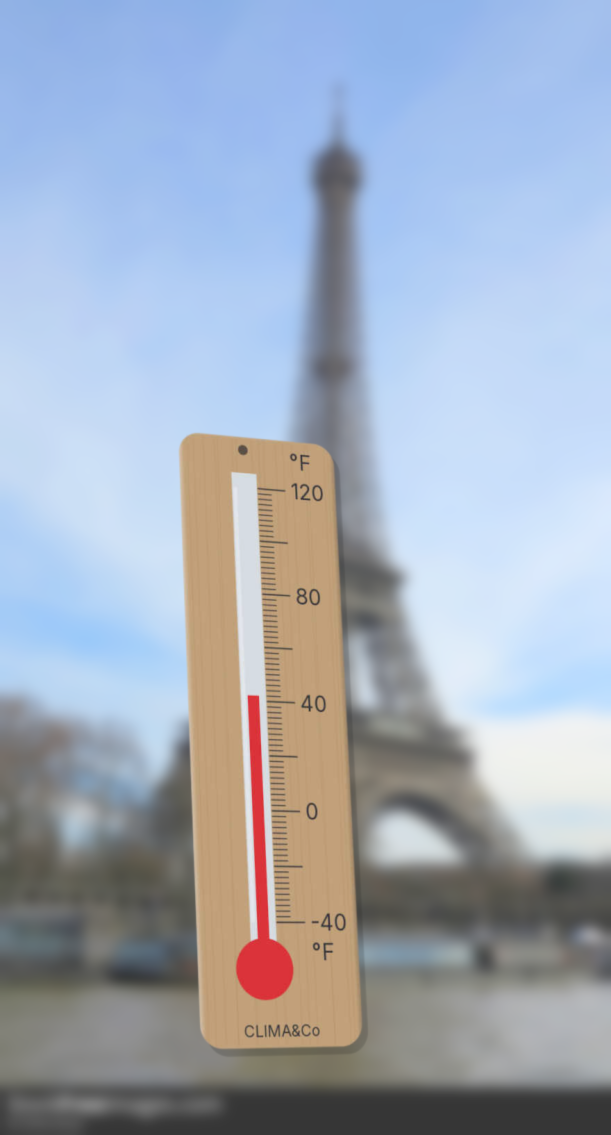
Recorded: {"value": 42, "unit": "°F"}
